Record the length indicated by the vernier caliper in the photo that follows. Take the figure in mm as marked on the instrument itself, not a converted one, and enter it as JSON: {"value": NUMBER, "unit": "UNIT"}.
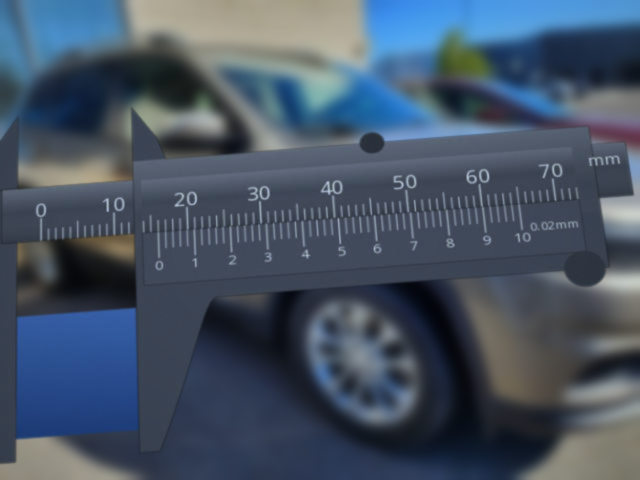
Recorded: {"value": 16.0, "unit": "mm"}
